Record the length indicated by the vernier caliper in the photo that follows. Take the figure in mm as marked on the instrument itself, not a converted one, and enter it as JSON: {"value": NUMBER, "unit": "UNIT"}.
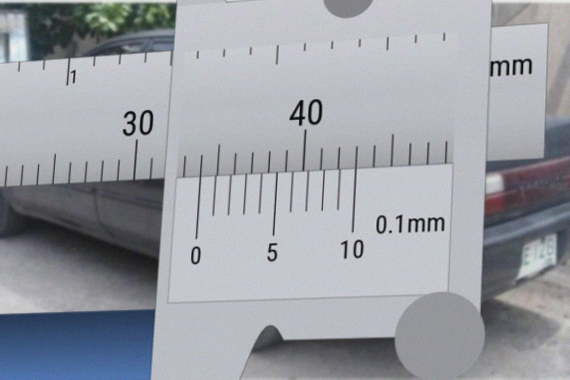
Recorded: {"value": 34.0, "unit": "mm"}
